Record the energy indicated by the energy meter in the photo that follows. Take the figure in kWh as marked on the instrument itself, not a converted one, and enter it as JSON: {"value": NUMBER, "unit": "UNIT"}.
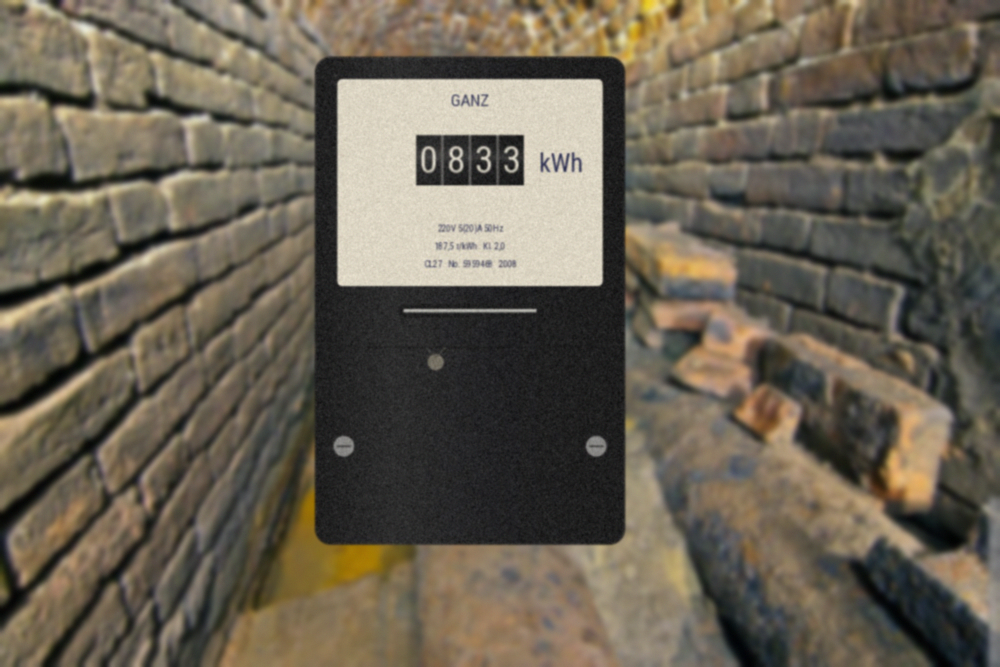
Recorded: {"value": 833, "unit": "kWh"}
